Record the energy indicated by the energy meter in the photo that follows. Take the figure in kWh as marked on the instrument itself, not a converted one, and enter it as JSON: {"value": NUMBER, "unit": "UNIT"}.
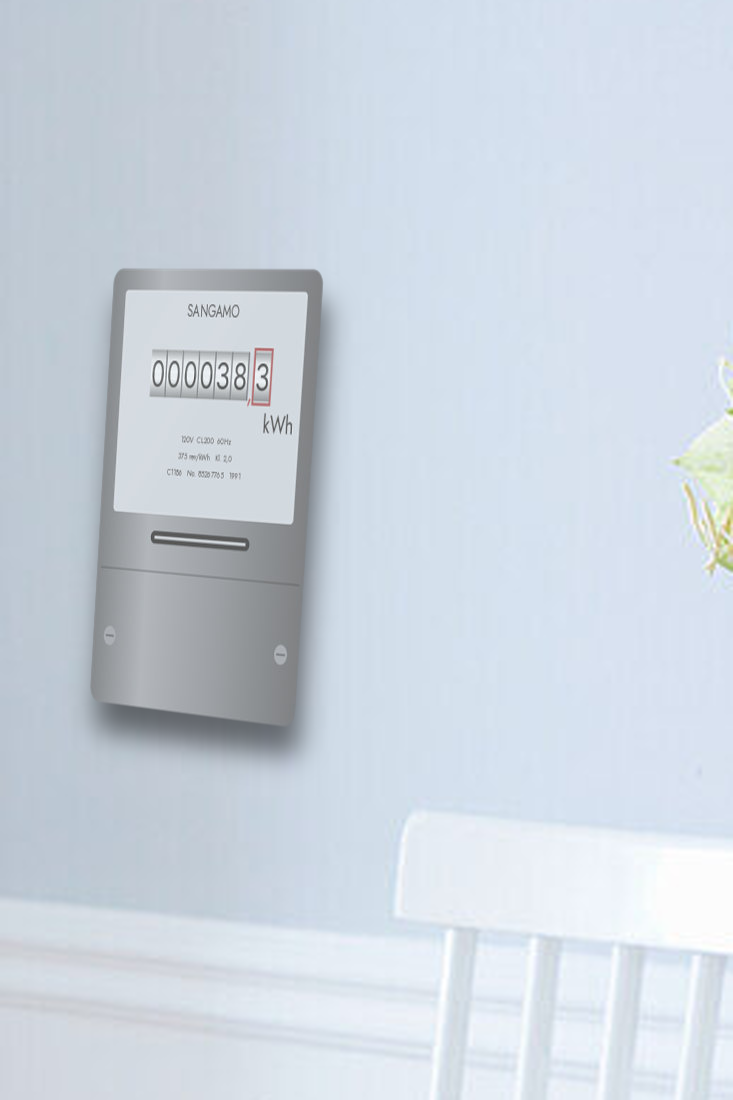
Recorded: {"value": 38.3, "unit": "kWh"}
